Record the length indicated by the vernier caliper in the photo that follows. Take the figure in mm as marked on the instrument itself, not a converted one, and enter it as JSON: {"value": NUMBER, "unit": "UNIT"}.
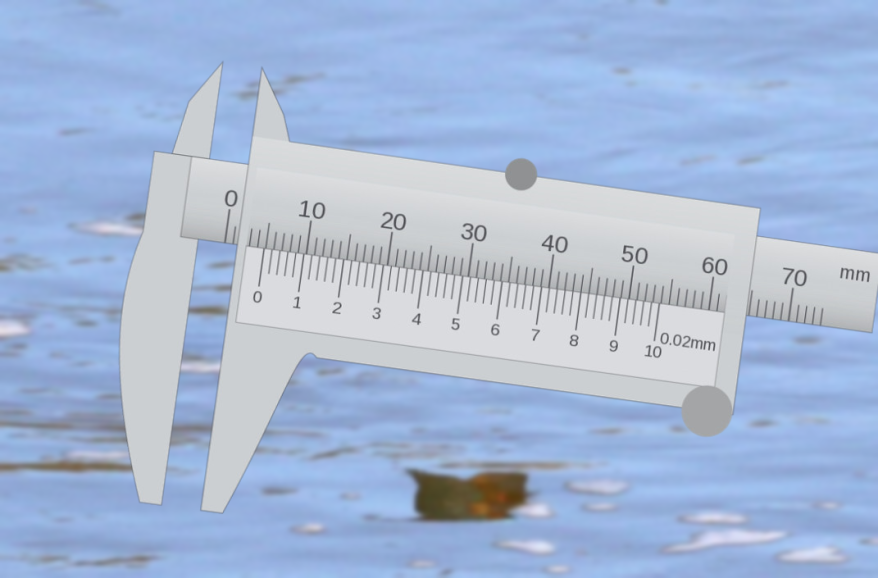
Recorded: {"value": 4.8, "unit": "mm"}
